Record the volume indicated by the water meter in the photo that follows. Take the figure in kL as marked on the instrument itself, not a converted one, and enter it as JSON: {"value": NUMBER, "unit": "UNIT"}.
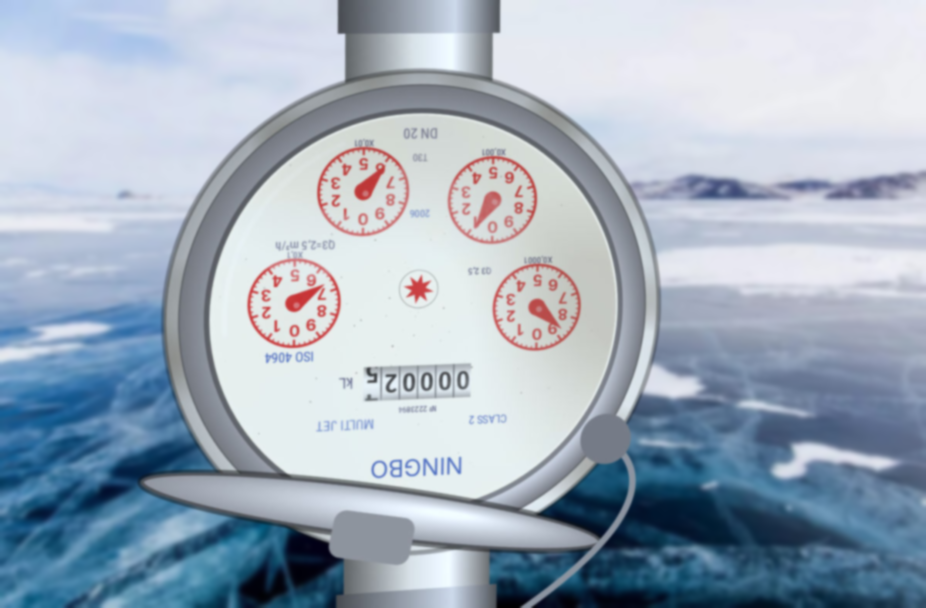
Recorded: {"value": 24.6608, "unit": "kL"}
